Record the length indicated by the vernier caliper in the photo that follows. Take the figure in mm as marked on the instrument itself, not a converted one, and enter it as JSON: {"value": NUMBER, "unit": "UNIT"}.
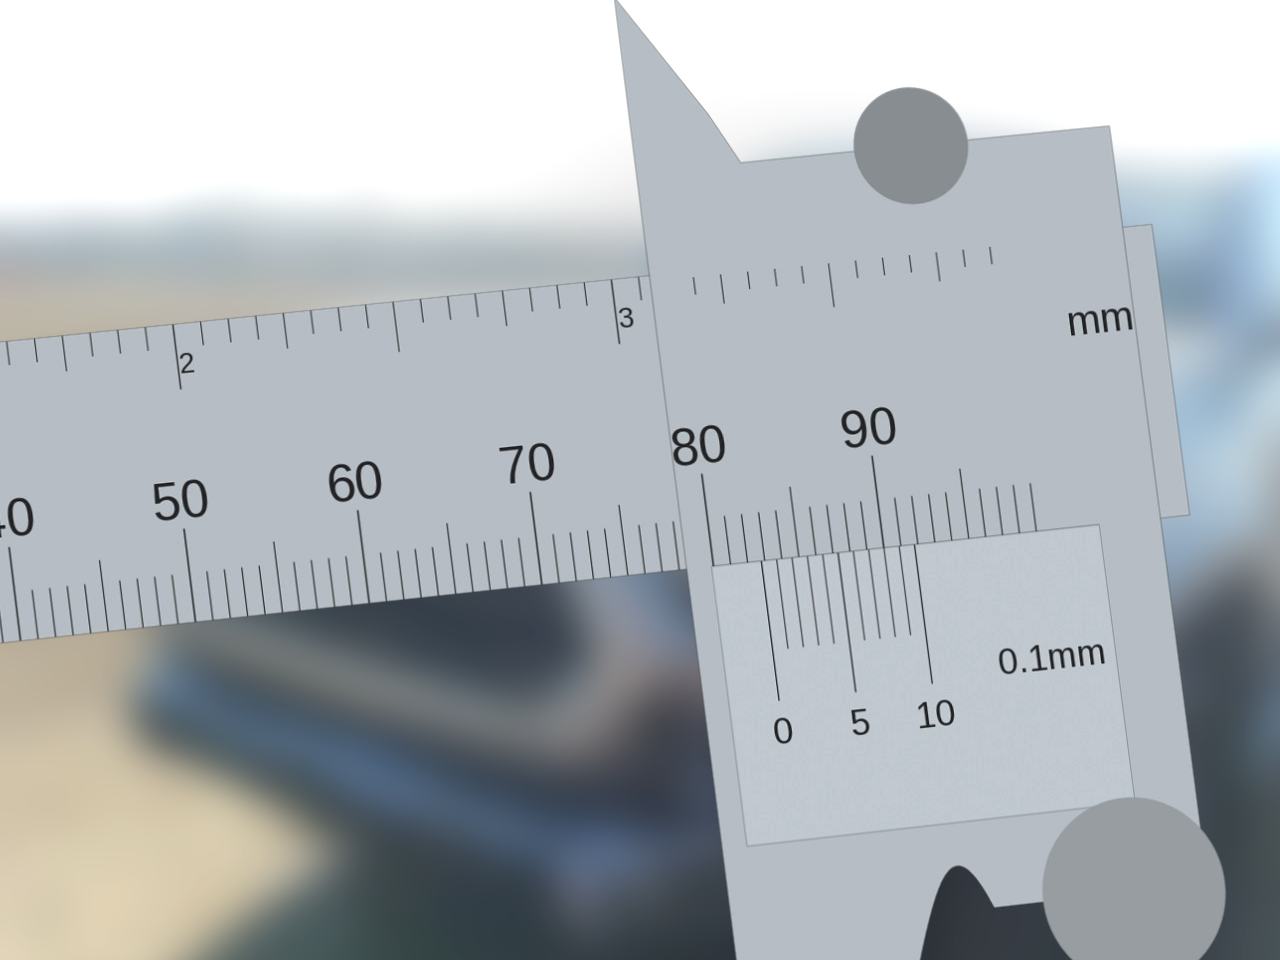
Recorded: {"value": 82.8, "unit": "mm"}
